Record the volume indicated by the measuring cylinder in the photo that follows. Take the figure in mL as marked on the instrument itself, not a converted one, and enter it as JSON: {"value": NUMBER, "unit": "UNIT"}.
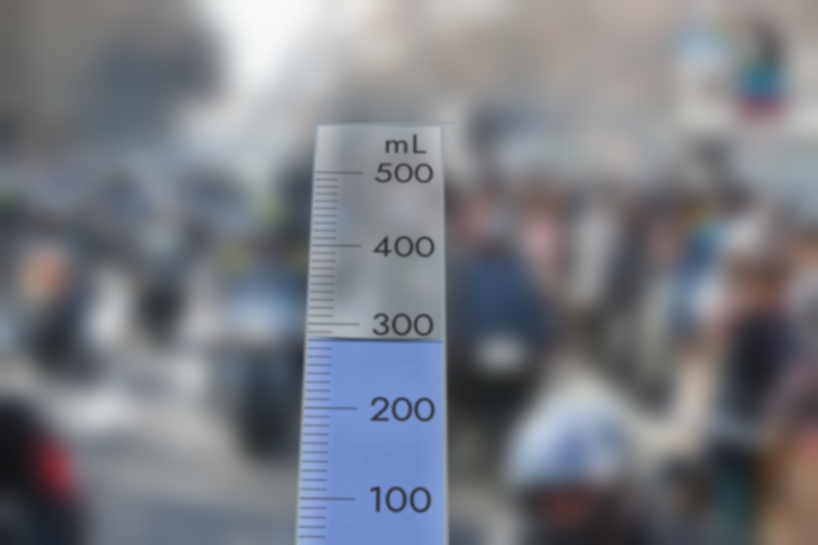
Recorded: {"value": 280, "unit": "mL"}
